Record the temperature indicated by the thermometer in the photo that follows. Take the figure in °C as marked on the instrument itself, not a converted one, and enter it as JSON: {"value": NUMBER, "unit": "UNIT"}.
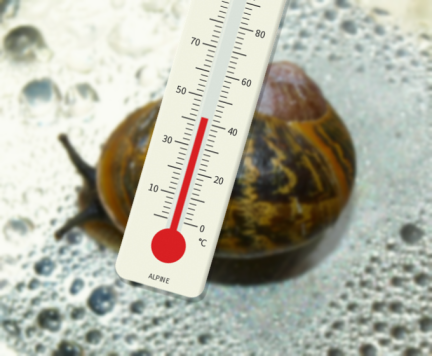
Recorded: {"value": 42, "unit": "°C"}
